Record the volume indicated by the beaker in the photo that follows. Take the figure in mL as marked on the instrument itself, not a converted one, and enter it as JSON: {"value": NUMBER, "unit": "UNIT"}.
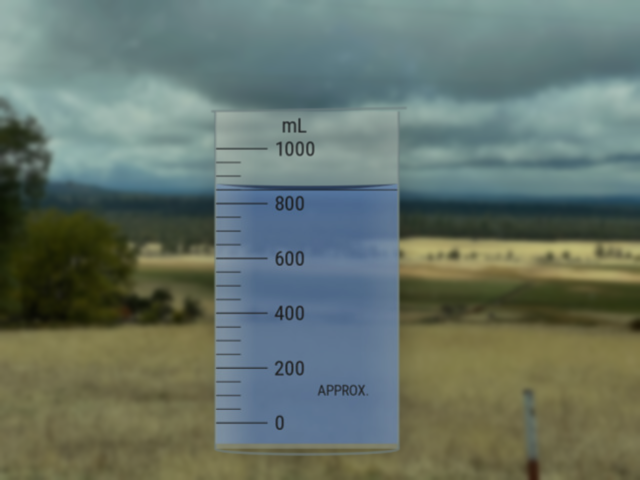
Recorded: {"value": 850, "unit": "mL"}
